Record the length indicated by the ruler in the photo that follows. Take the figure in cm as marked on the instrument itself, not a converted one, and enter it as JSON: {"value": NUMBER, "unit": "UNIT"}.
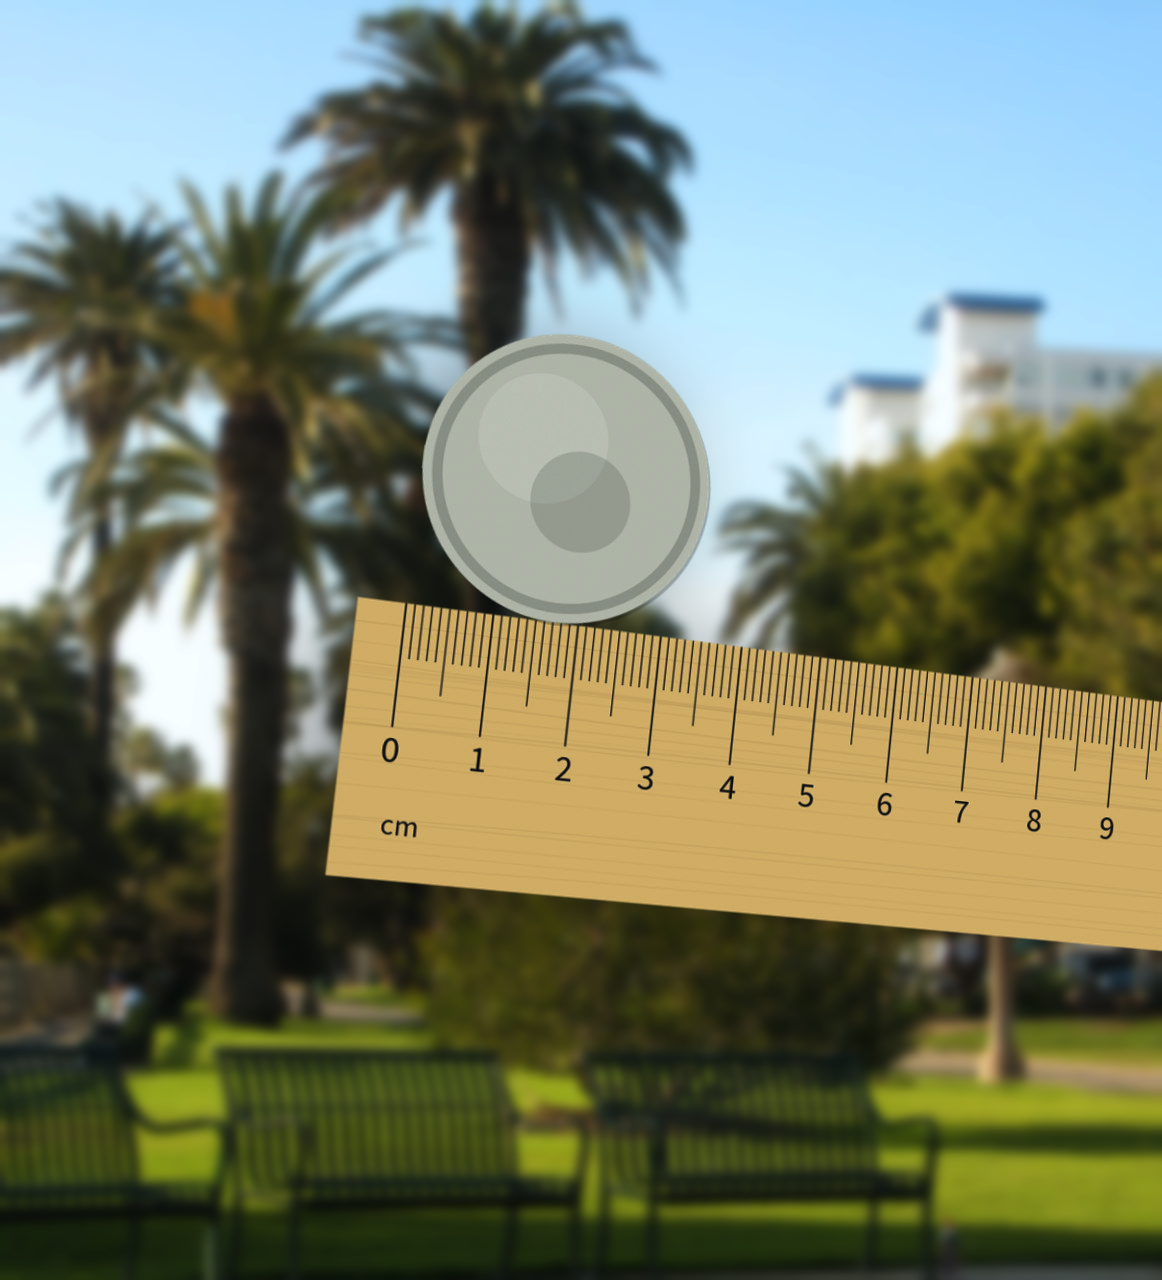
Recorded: {"value": 3.4, "unit": "cm"}
